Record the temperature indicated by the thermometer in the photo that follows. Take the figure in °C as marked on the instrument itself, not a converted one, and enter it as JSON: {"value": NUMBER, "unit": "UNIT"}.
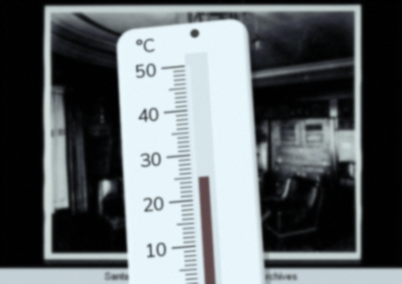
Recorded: {"value": 25, "unit": "°C"}
